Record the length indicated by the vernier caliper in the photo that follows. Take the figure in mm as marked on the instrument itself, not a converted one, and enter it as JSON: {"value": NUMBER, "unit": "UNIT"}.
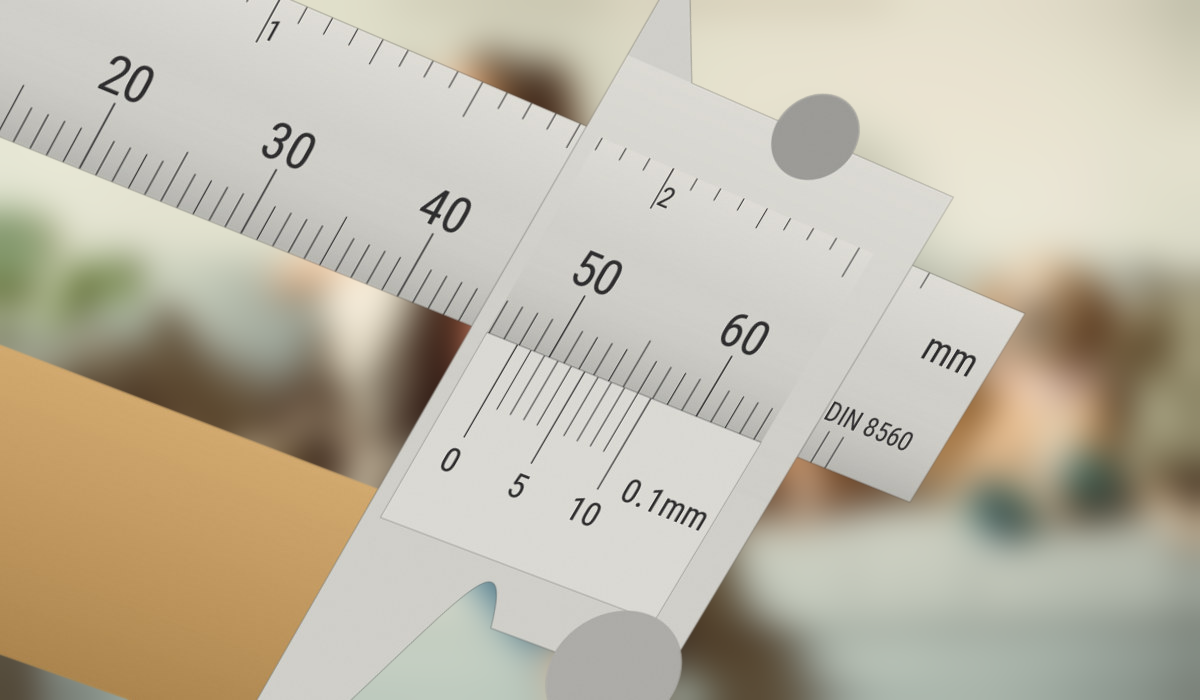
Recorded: {"value": 47.9, "unit": "mm"}
